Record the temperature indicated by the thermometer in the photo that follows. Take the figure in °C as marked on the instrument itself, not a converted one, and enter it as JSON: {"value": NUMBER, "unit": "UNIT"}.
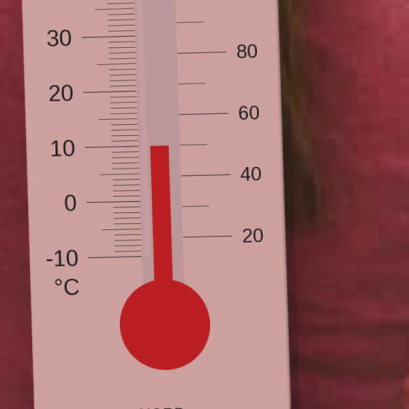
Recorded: {"value": 10, "unit": "°C"}
